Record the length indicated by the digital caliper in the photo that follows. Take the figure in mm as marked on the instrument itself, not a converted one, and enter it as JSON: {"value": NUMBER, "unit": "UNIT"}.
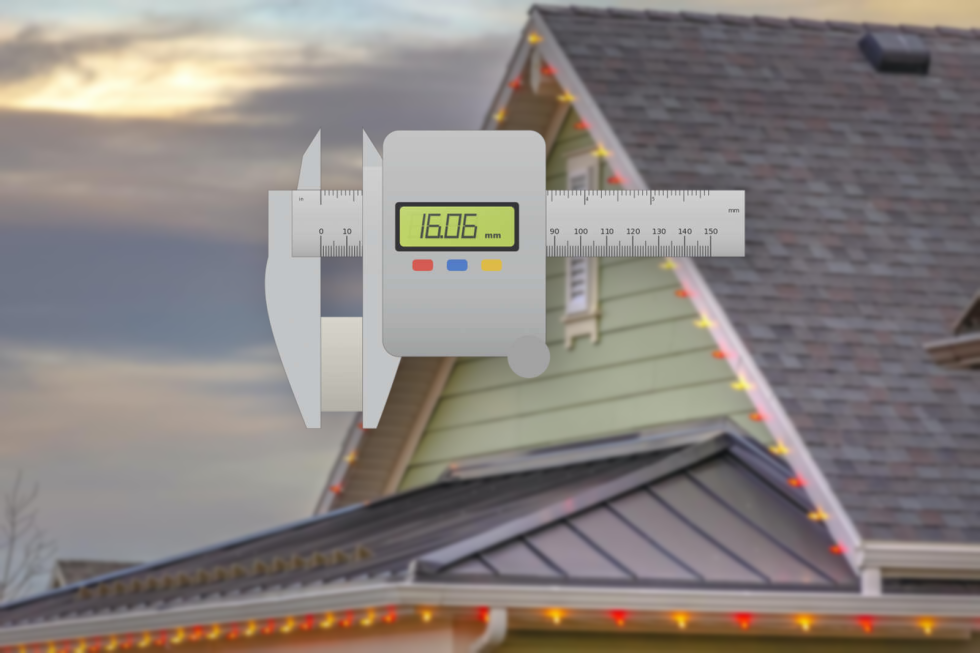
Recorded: {"value": 16.06, "unit": "mm"}
